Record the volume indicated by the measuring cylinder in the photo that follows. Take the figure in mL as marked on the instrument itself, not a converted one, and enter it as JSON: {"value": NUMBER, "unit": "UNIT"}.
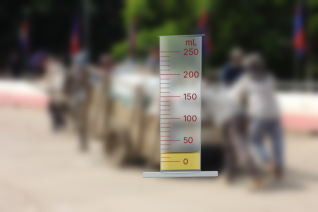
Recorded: {"value": 20, "unit": "mL"}
